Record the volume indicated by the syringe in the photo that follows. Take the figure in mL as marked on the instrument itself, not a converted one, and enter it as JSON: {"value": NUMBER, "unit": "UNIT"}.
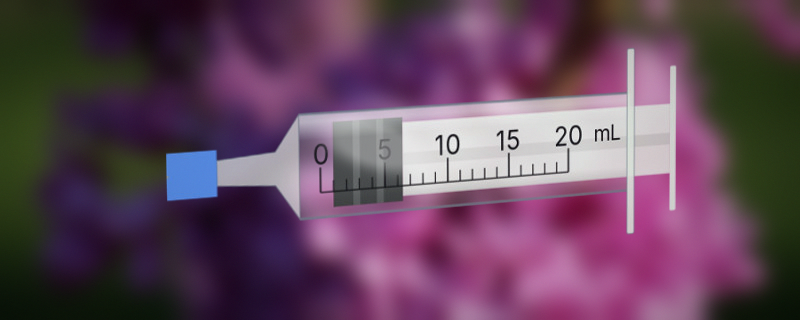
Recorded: {"value": 1, "unit": "mL"}
